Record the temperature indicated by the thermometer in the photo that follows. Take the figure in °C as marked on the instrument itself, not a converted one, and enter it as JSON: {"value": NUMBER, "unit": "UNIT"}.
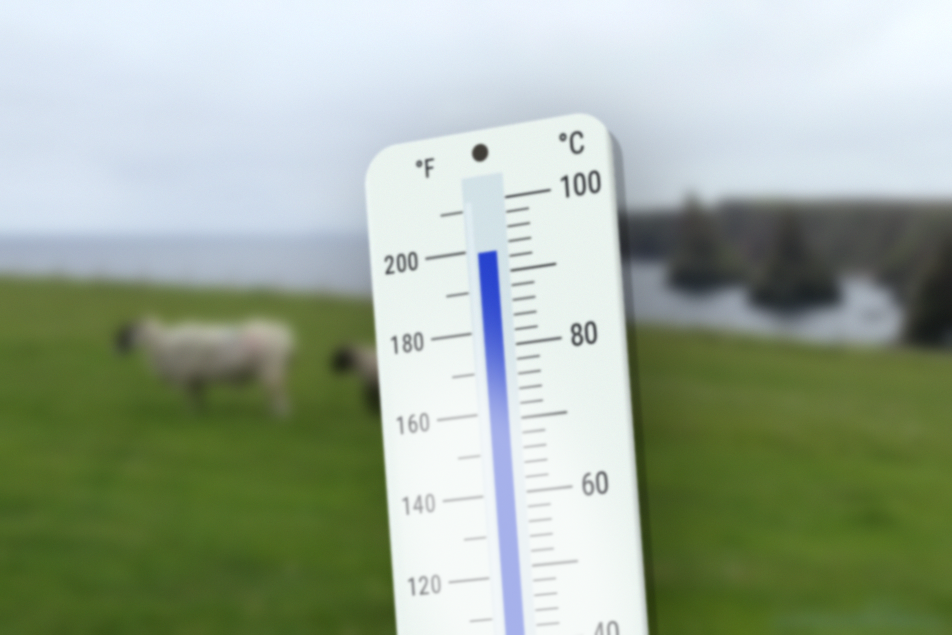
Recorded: {"value": 93, "unit": "°C"}
